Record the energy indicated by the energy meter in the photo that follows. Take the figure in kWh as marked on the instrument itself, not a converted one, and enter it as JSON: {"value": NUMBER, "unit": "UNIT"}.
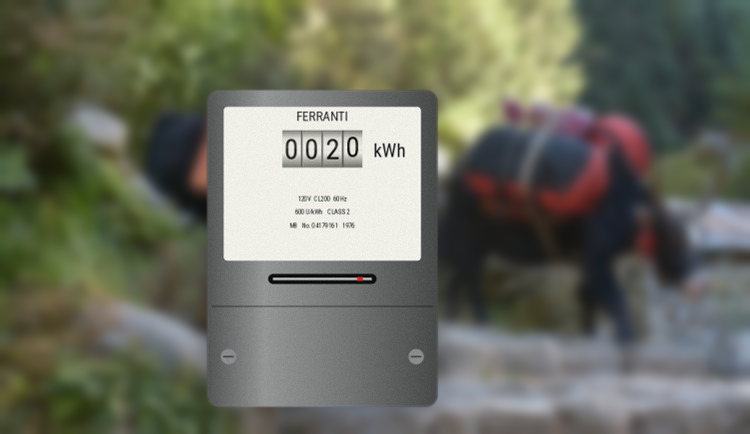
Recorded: {"value": 20, "unit": "kWh"}
